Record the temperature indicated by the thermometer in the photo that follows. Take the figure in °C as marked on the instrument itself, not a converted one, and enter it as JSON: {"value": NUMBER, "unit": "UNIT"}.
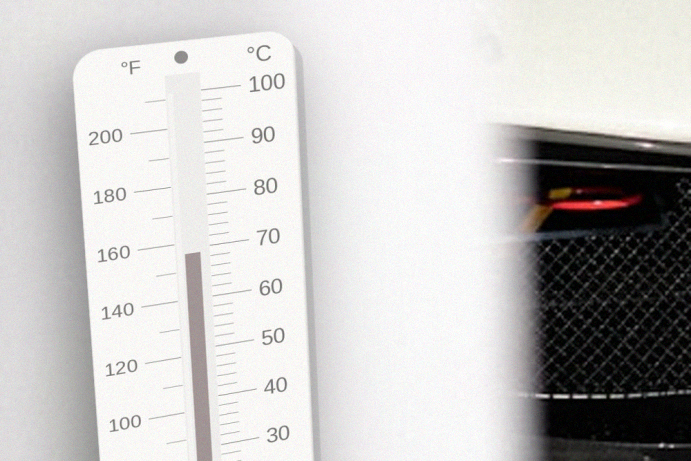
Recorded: {"value": 69, "unit": "°C"}
